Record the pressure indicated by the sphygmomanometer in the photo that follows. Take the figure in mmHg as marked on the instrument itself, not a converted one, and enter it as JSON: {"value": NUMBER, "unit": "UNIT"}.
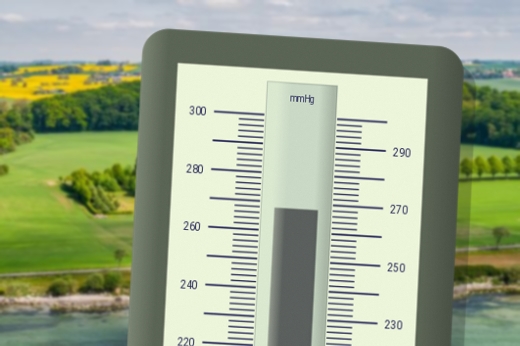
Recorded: {"value": 268, "unit": "mmHg"}
